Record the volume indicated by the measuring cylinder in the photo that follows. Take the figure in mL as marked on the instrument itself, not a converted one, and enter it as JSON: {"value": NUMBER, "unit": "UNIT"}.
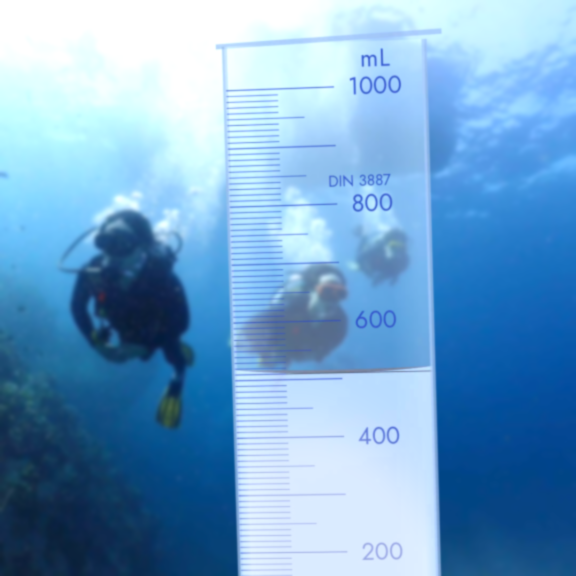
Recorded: {"value": 510, "unit": "mL"}
